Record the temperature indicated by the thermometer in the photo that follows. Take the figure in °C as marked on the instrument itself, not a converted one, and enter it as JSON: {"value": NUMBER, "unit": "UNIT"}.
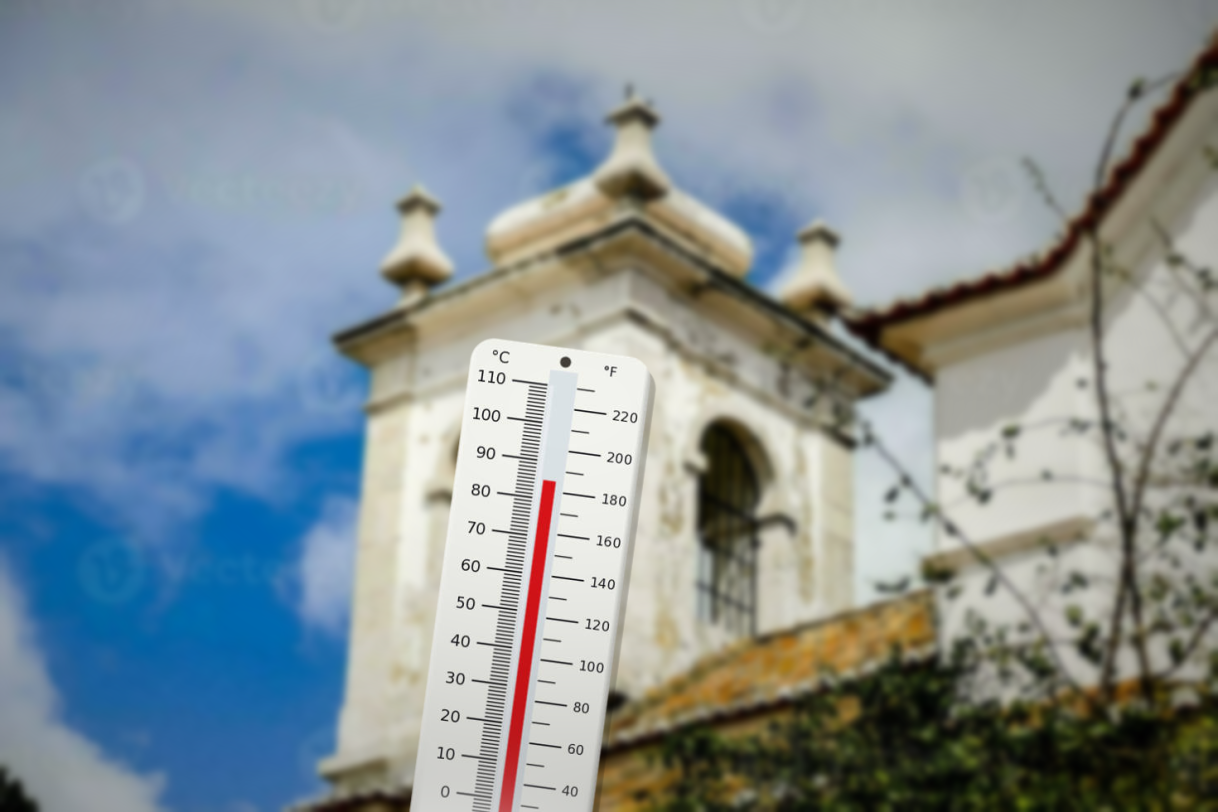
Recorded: {"value": 85, "unit": "°C"}
